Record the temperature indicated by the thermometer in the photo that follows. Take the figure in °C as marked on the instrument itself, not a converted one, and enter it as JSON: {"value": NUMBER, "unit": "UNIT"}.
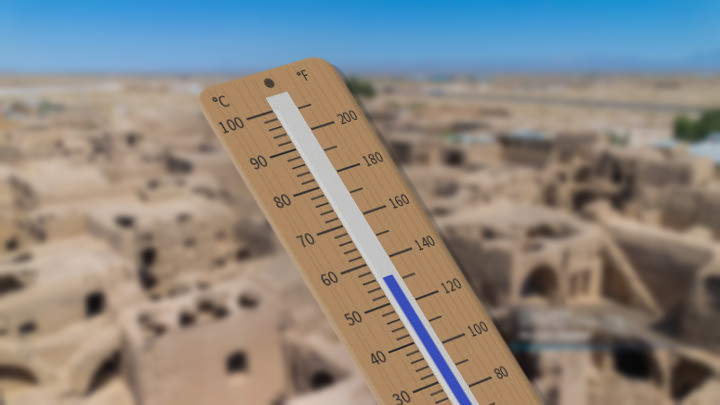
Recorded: {"value": 56, "unit": "°C"}
